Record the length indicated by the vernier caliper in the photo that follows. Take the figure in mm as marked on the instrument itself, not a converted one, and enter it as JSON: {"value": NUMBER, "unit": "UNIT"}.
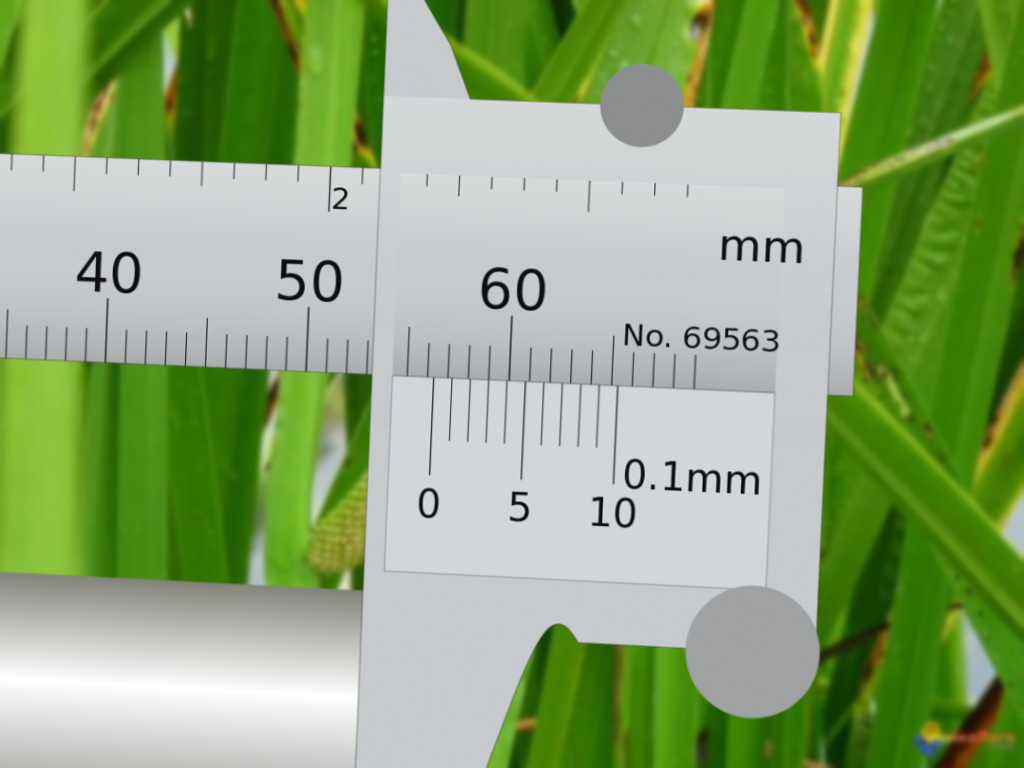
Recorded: {"value": 56.3, "unit": "mm"}
